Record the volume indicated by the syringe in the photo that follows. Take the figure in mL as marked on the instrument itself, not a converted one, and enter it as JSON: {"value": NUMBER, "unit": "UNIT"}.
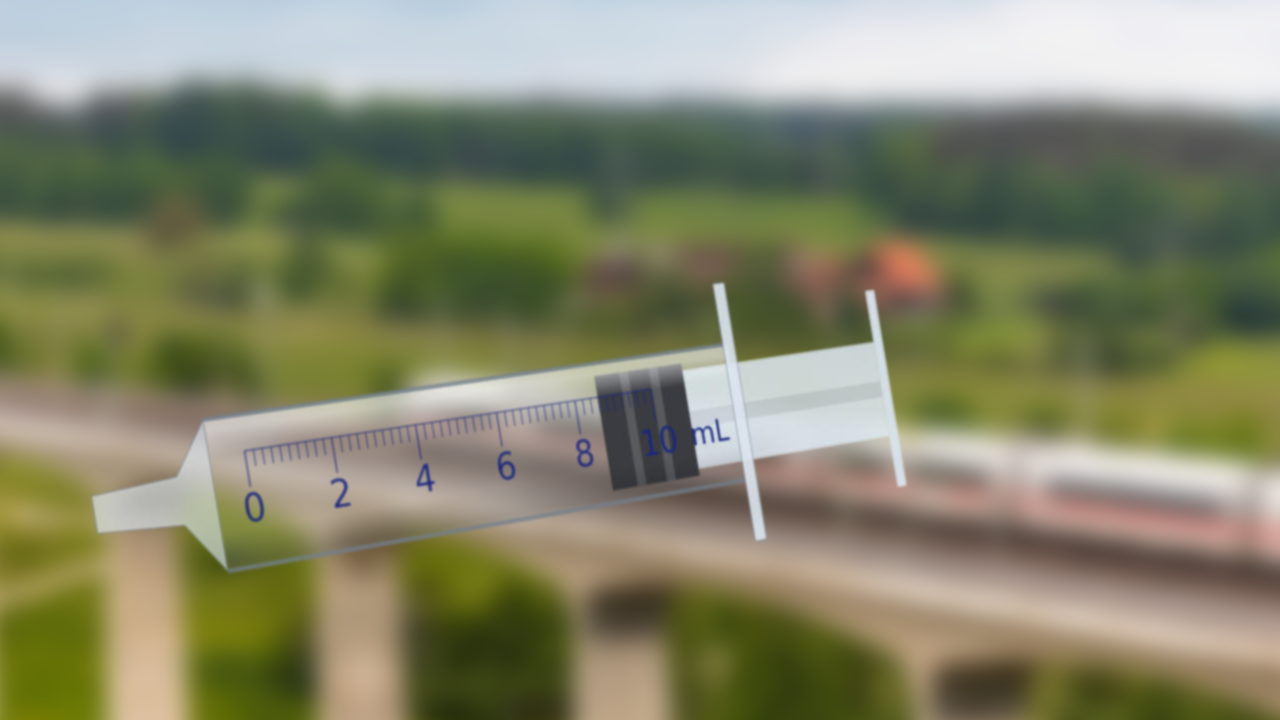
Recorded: {"value": 8.6, "unit": "mL"}
